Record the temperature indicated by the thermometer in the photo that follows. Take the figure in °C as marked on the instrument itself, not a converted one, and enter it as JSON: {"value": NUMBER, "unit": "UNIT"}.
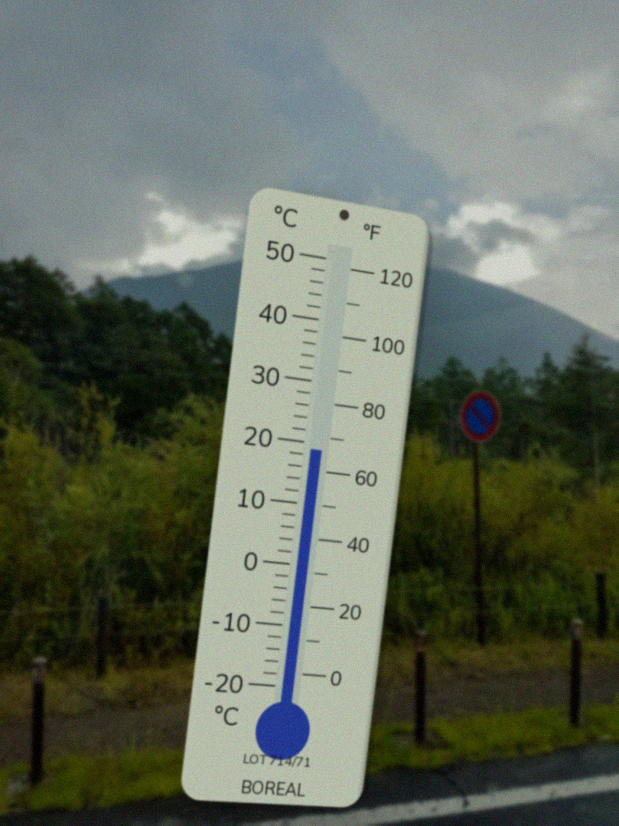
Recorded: {"value": 19, "unit": "°C"}
